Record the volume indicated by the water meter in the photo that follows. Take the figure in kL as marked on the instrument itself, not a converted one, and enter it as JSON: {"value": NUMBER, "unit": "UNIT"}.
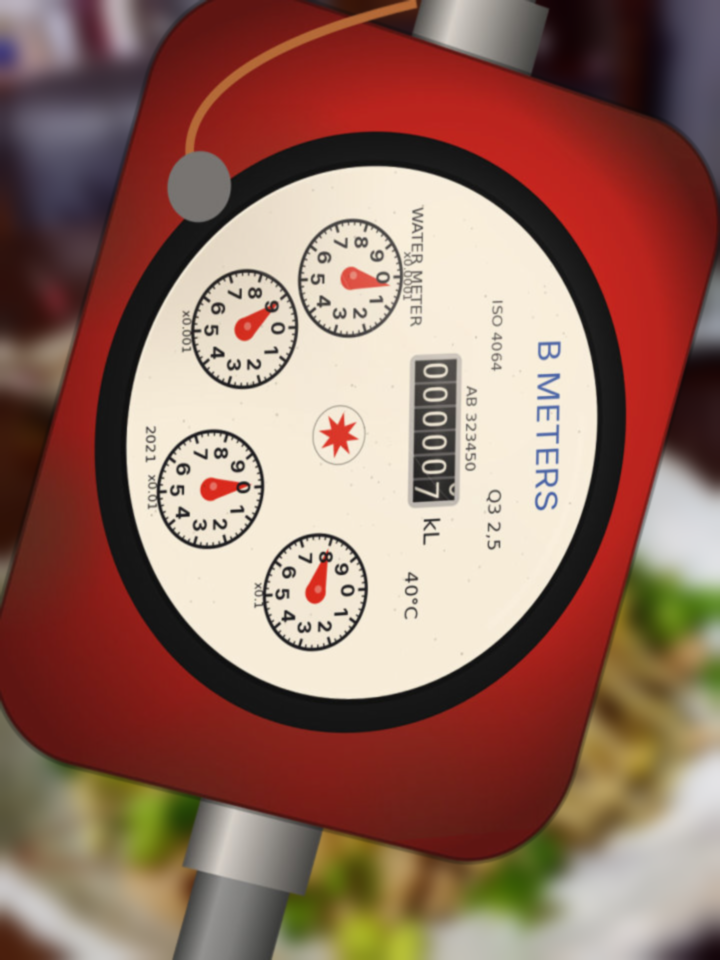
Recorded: {"value": 6.7990, "unit": "kL"}
